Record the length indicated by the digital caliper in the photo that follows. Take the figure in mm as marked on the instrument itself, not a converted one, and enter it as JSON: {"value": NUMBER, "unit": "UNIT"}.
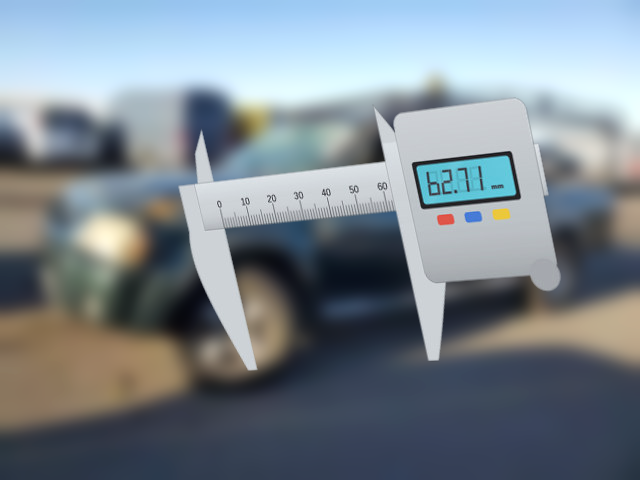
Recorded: {"value": 62.71, "unit": "mm"}
